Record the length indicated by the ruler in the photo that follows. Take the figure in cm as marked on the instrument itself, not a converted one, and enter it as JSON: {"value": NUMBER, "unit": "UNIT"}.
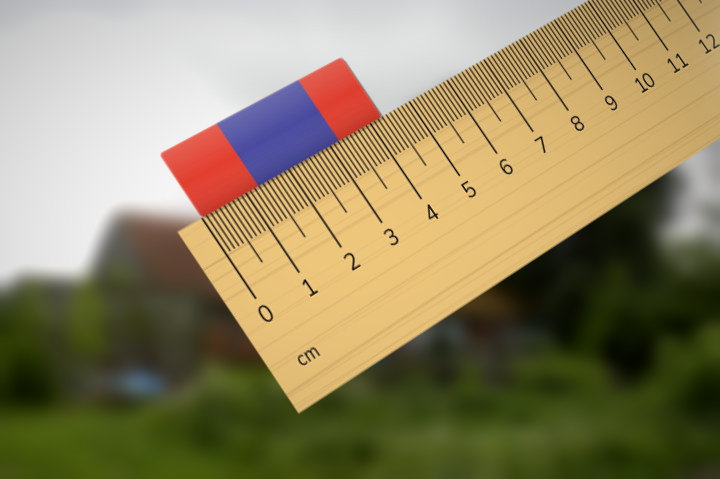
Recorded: {"value": 4.3, "unit": "cm"}
